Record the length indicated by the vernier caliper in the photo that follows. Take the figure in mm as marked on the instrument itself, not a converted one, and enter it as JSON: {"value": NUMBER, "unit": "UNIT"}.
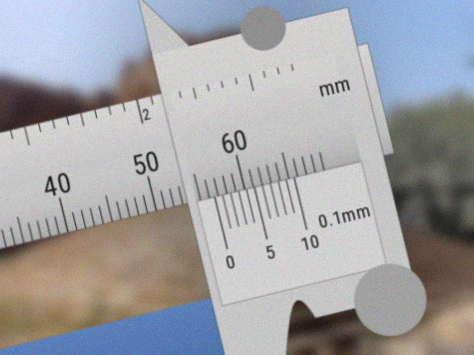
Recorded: {"value": 56.6, "unit": "mm"}
